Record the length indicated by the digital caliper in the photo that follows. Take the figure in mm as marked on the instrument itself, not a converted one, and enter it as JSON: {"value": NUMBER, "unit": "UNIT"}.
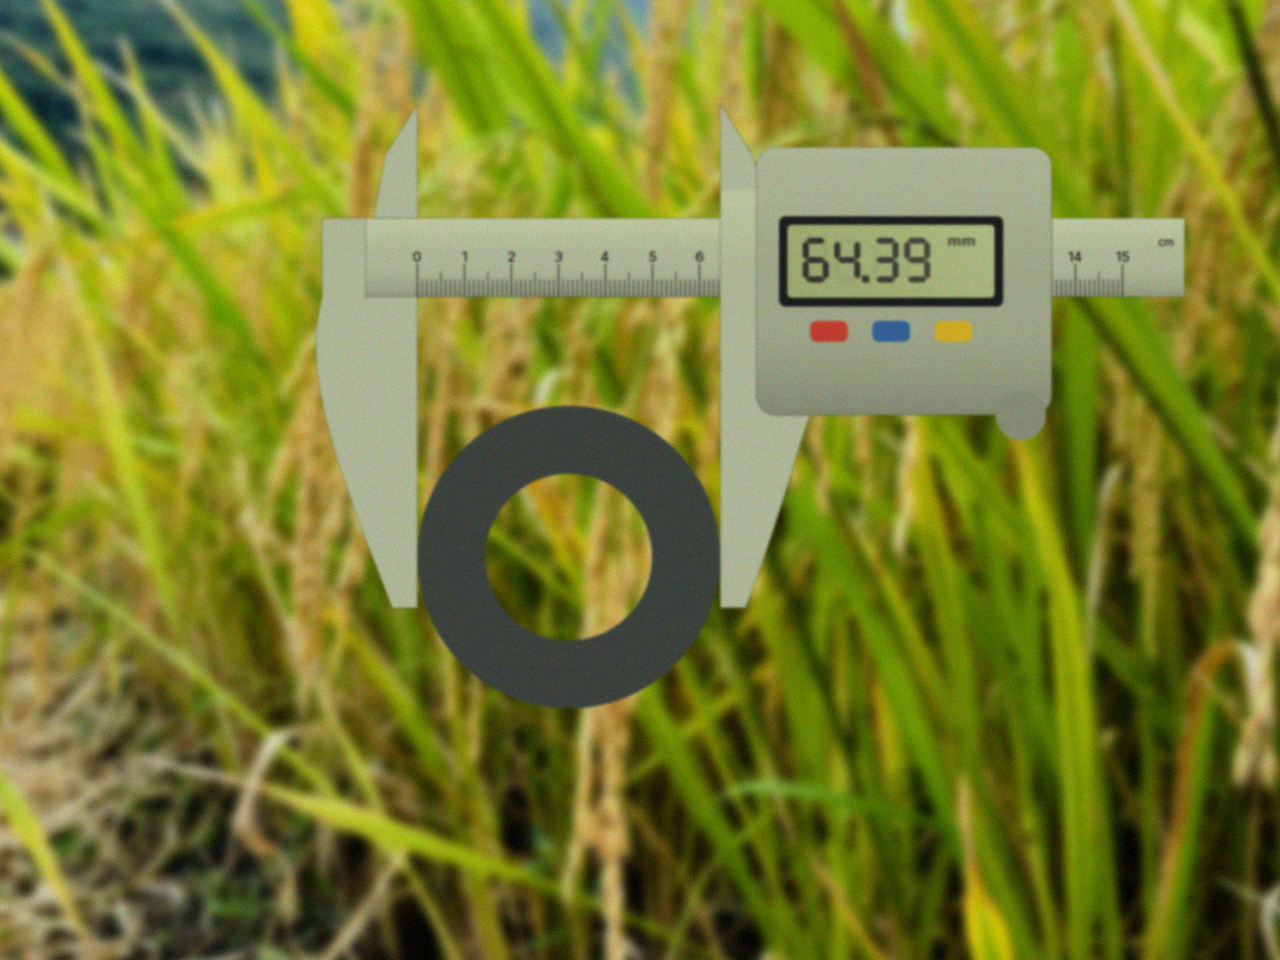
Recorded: {"value": 64.39, "unit": "mm"}
